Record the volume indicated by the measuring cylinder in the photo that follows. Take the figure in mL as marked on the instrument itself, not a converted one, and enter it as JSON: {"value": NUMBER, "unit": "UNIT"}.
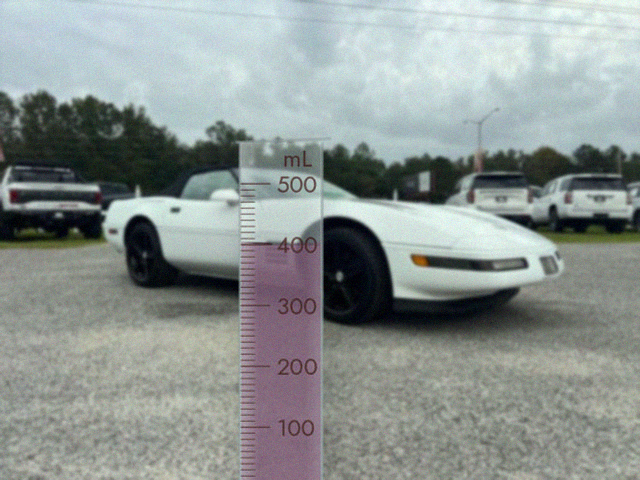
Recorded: {"value": 400, "unit": "mL"}
